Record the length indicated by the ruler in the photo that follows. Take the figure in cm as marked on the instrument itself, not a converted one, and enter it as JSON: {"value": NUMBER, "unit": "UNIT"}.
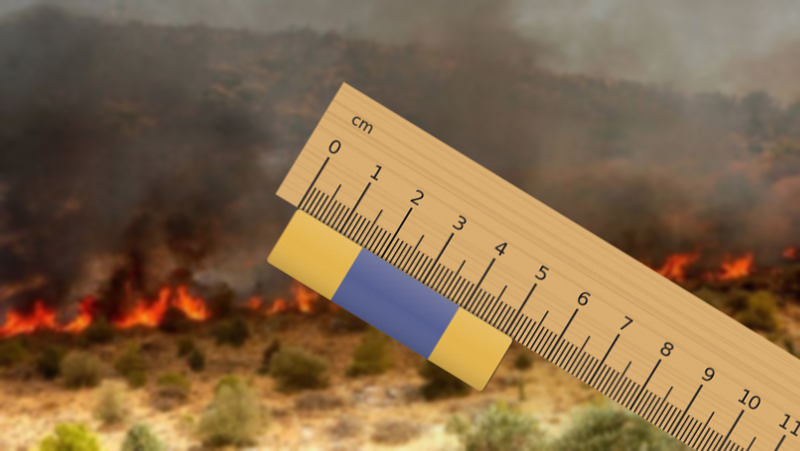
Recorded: {"value": 5.2, "unit": "cm"}
